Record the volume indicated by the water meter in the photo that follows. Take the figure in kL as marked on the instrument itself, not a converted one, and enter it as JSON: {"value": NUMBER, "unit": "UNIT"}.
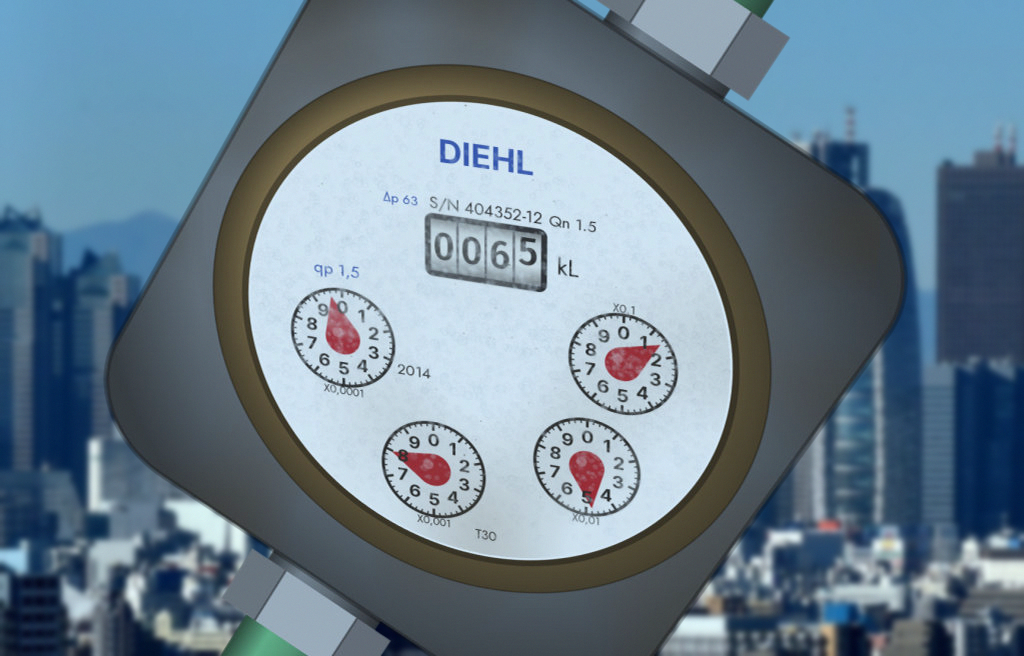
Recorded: {"value": 65.1479, "unit": "kL"}
